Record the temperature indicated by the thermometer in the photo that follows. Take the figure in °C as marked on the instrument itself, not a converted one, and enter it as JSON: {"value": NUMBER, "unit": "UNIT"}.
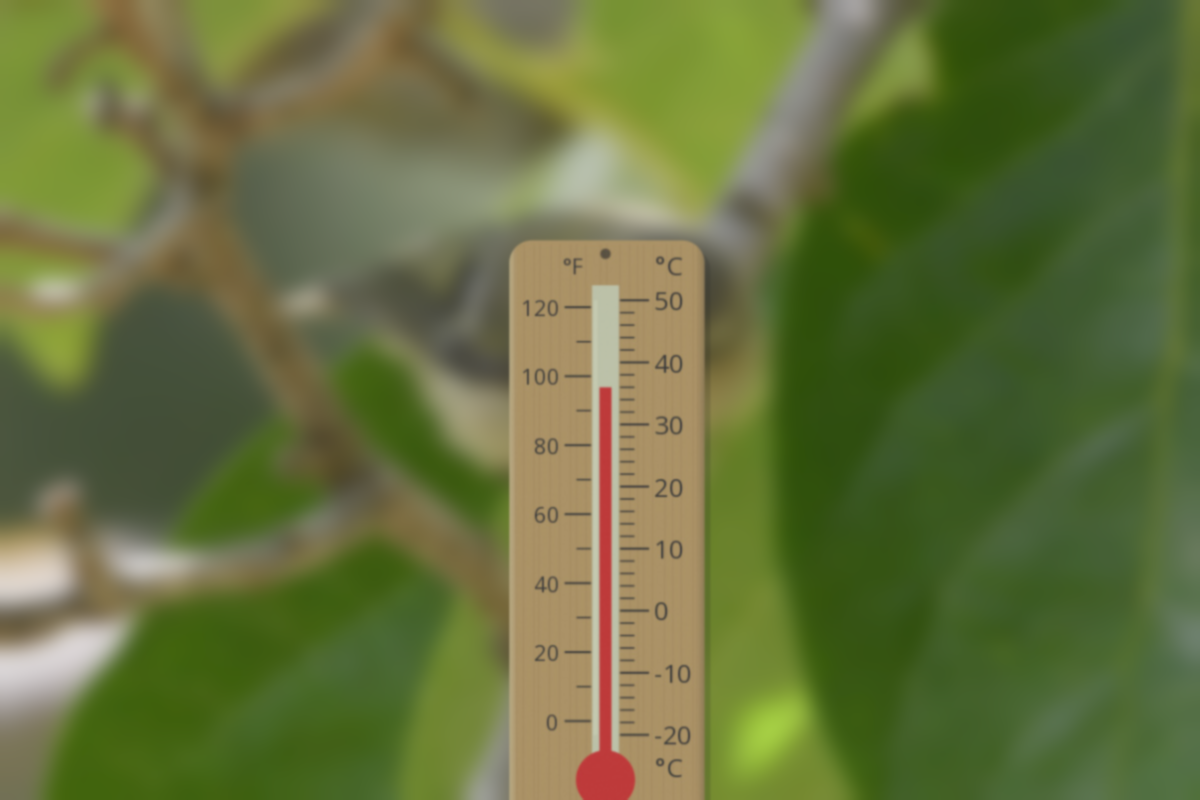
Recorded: {"value": 36, "unit": "°C"}
